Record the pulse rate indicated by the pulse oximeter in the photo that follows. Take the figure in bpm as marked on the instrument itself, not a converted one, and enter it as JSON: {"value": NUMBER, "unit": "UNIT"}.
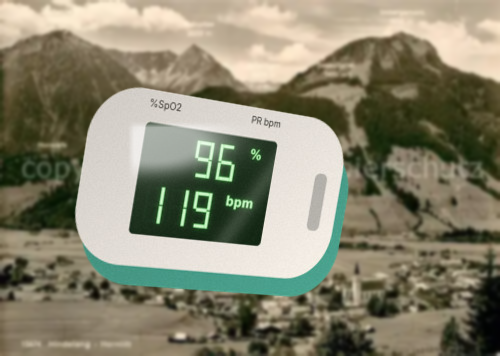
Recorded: {"value": 119, "unit": "bpm"}
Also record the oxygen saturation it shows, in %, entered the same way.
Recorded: {"value": 96, "unit": "%"}
